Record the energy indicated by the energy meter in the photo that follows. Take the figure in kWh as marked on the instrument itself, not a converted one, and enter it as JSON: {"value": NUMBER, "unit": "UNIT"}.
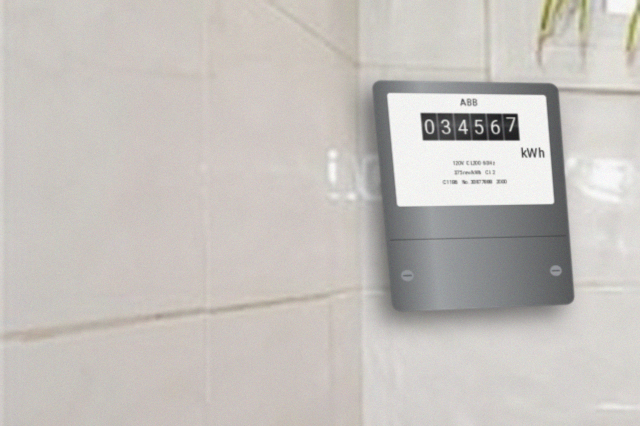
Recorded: {"value": 34567, "unit": "kWh"}
